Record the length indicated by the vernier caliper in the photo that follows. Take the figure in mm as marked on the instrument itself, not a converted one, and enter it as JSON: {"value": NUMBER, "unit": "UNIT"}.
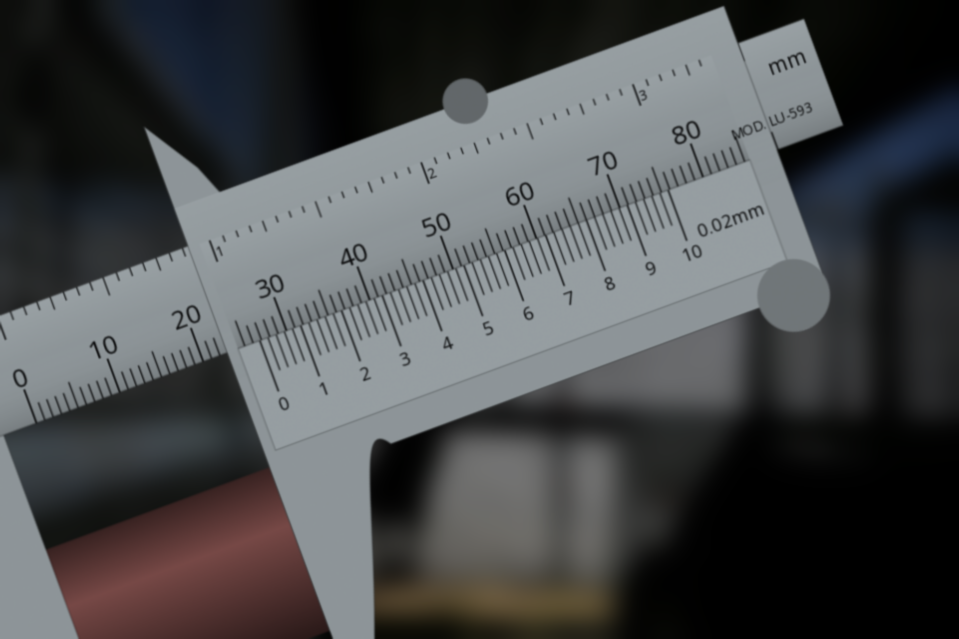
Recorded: {"value": 26.8, "unit": "mm"}
